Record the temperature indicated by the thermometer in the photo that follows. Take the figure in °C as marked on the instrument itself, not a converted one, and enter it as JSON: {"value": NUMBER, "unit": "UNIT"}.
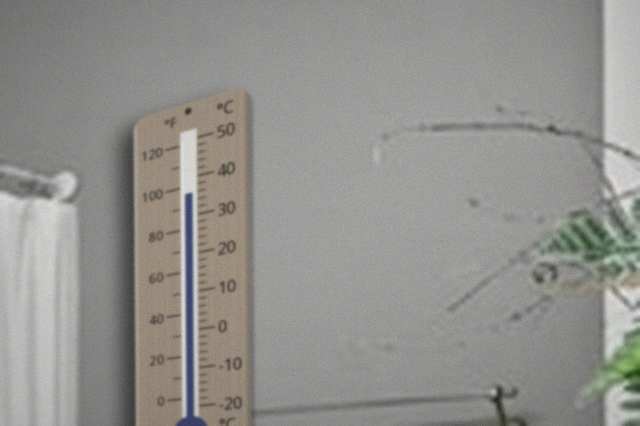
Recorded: {"value": 36, "unit": "°C"}
